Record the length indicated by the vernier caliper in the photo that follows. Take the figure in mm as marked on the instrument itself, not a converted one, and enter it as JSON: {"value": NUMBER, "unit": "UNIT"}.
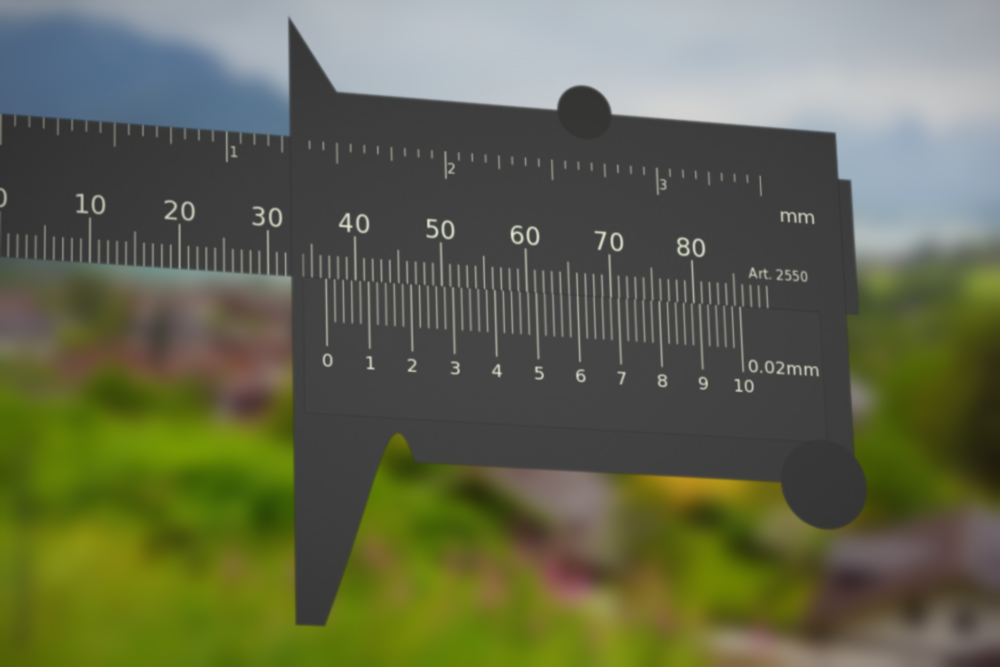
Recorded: {"value": 36.6, "unit": "mm"}
